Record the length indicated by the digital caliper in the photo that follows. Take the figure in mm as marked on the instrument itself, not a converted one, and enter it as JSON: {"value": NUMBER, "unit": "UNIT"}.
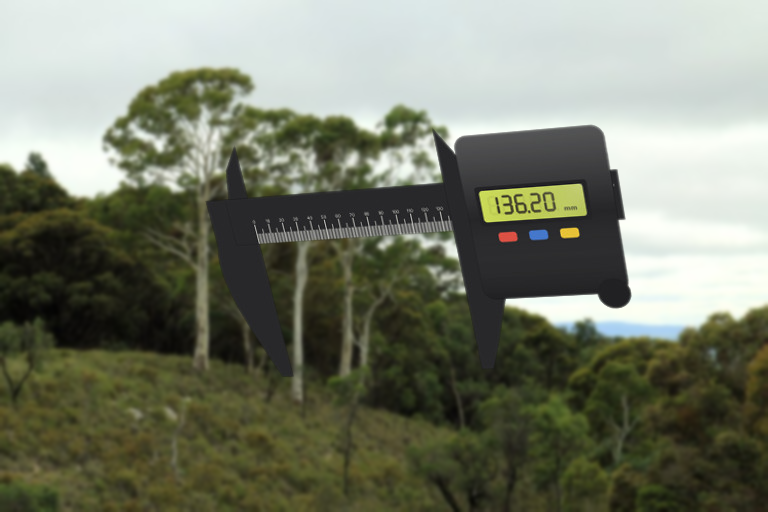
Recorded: {"value": 136.20, "unit": "mm"}
